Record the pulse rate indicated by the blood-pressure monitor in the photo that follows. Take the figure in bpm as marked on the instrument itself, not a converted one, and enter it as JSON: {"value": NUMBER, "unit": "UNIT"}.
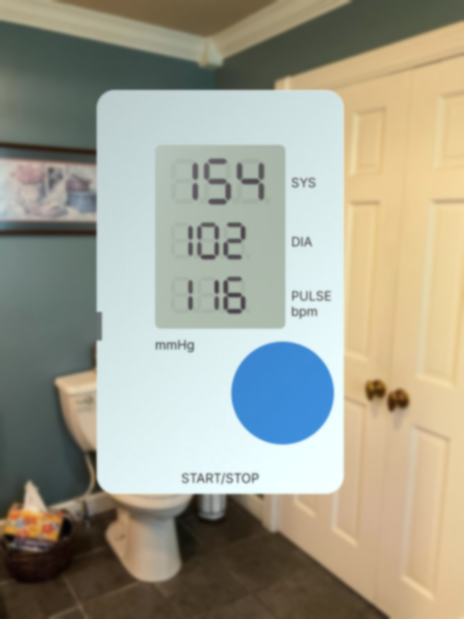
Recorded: {"value": 116, "unit": "bpm"}
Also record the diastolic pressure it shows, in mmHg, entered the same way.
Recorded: {"value": 102, "unit": "mmHg"}
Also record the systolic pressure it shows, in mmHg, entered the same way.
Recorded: {"value": 154, "unit": "mmHg"}
